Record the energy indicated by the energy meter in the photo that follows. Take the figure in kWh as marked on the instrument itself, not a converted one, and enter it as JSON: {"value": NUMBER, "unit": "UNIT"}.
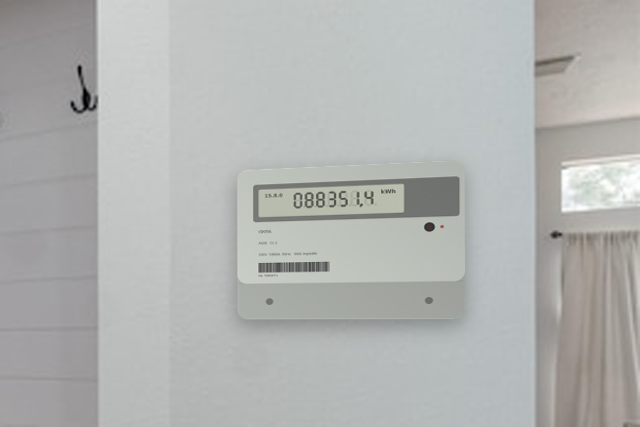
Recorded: {"value": 88351.4, "unit": "kWh"}
